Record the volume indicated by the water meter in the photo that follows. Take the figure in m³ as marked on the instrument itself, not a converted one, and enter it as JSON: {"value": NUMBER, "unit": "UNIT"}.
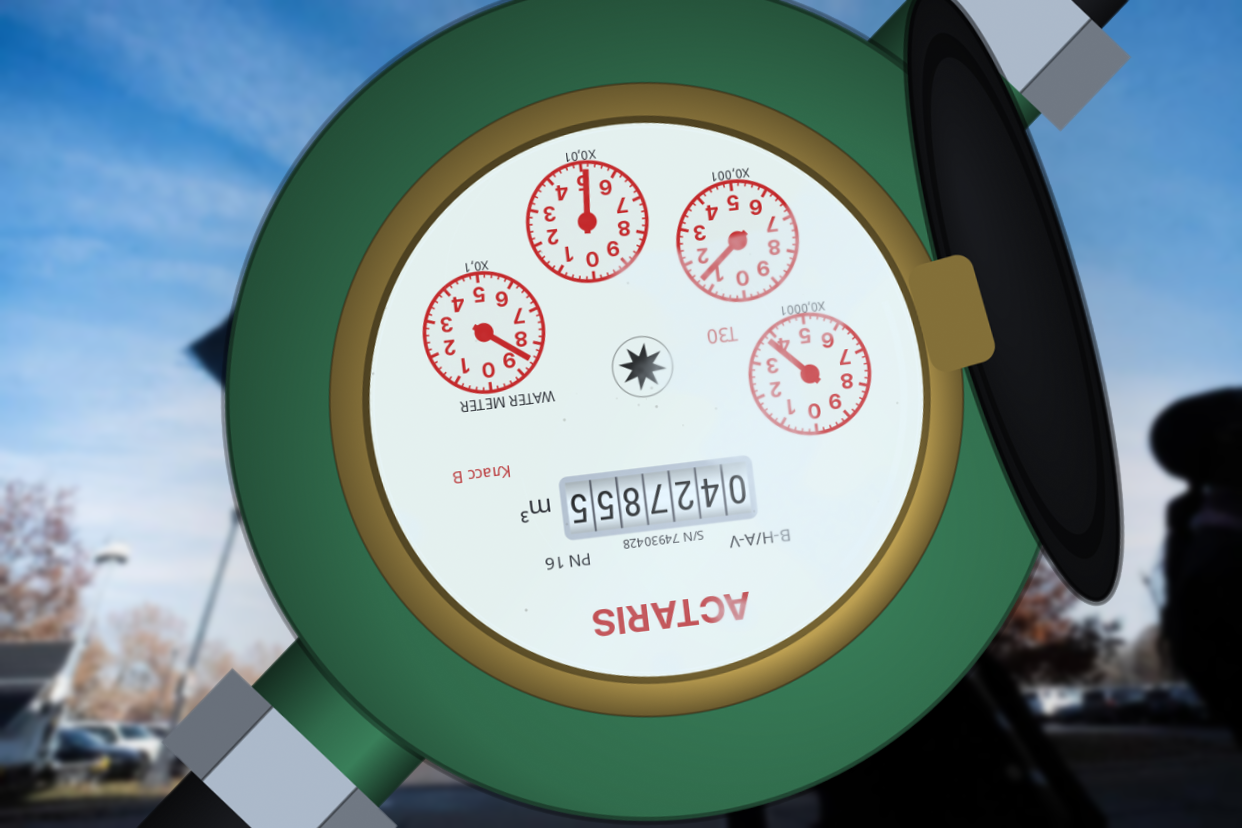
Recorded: {"value": 427855.8513, "unit": "m³"}
